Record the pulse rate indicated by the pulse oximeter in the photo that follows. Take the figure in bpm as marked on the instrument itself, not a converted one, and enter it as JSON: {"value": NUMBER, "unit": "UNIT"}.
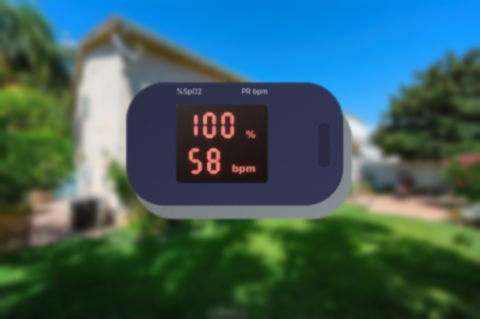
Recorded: {"value": 58, "unit": "bpm"}
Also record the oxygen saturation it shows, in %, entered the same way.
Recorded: {"value": 100, "unit": "%"}
